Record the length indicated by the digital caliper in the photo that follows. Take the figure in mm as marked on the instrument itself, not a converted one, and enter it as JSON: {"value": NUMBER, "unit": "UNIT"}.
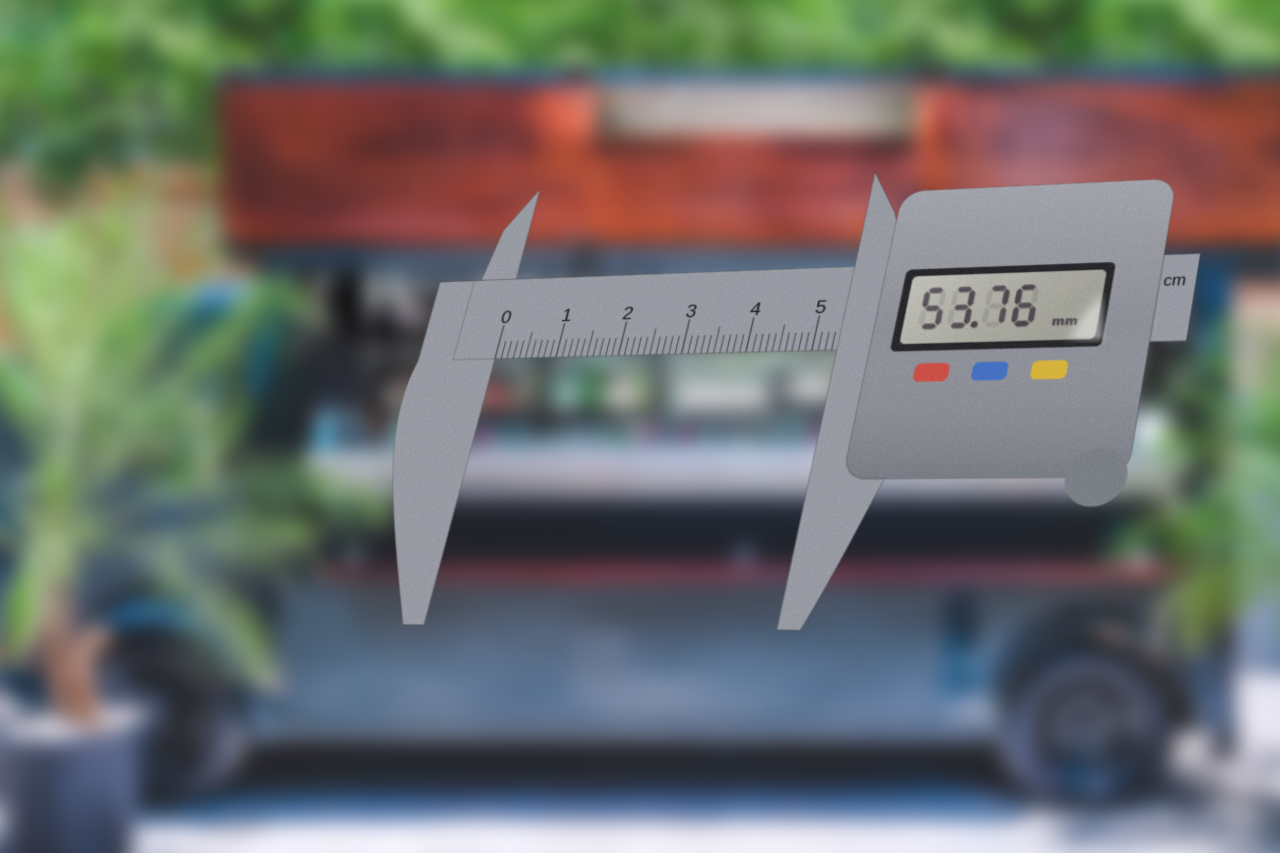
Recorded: {"value": 53.76, "unit": "mm"}
